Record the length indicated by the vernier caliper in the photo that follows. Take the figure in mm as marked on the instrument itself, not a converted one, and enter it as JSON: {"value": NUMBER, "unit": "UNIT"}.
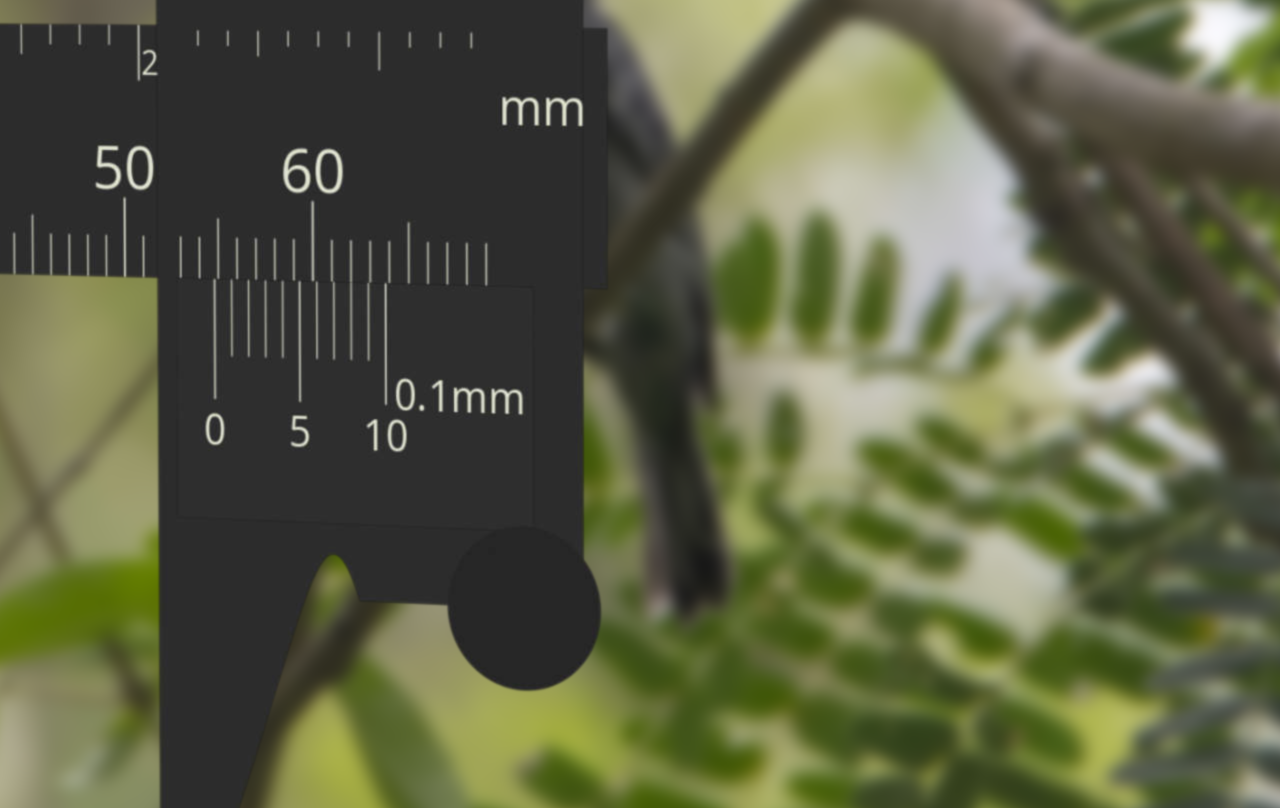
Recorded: {"value": 54.8, "unit": "mm"}
